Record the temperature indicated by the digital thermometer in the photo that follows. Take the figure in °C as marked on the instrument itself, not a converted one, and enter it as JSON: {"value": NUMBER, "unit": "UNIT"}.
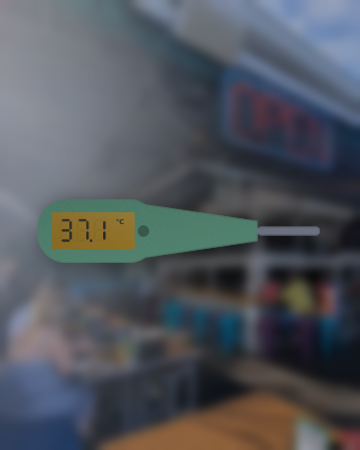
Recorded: {"value": 37.1, "unit": "°C"}
